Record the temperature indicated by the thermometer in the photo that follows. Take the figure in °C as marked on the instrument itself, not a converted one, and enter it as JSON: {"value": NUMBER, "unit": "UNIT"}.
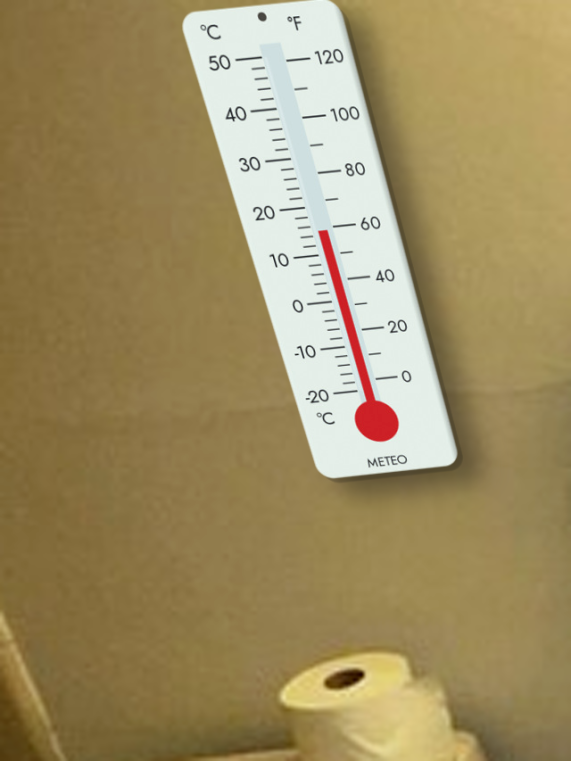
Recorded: {"value": 15, "unit": "°C"}
